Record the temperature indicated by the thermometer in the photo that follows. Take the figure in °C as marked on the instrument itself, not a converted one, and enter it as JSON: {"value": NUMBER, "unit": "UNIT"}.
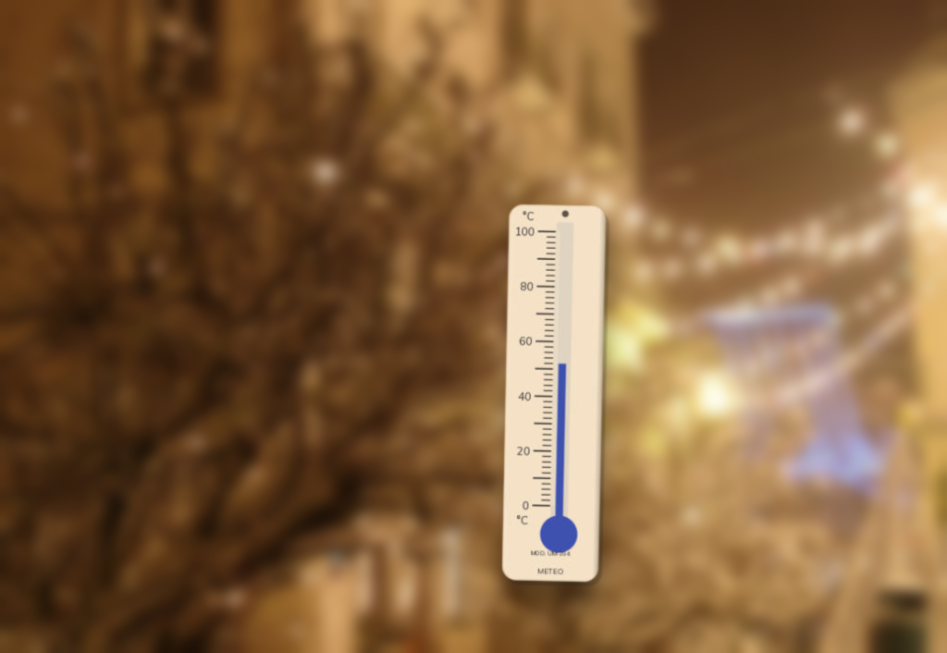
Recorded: {"value": 52, "unit": "°C"}
